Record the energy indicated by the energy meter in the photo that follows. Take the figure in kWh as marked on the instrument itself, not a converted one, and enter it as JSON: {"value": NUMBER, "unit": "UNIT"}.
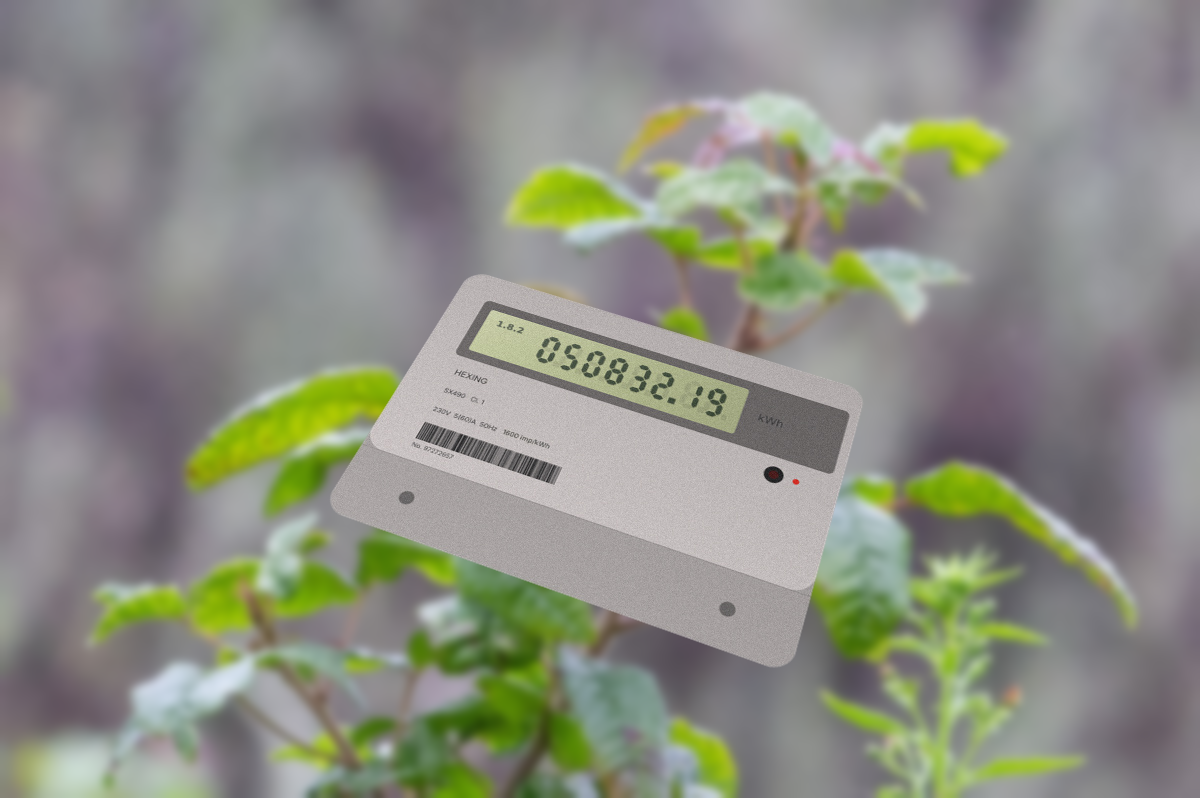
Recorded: {"value": 50832.19, "unit": "kWh"}
